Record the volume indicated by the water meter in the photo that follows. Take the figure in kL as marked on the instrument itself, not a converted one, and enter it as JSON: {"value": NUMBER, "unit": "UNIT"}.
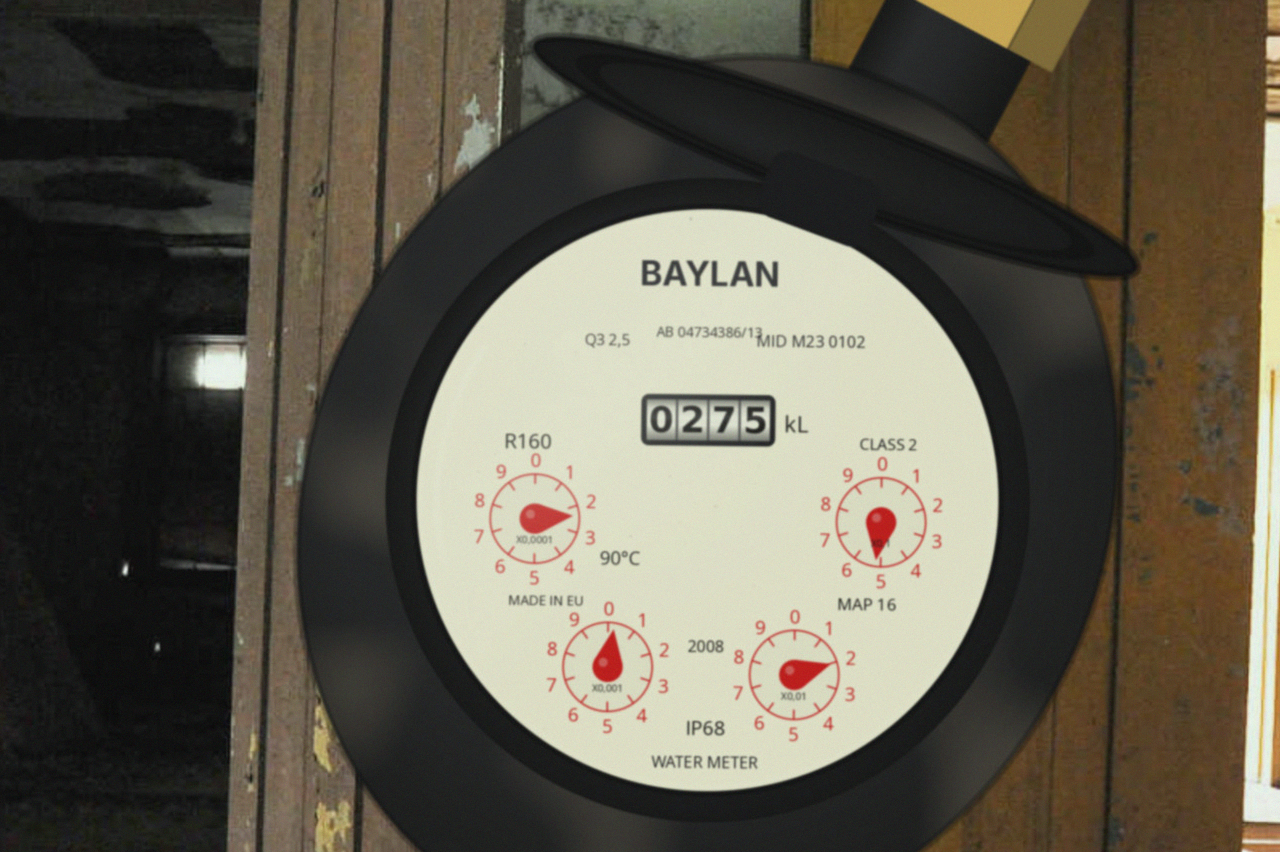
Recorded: {"value": 275.5202, "unit": "kL"}
